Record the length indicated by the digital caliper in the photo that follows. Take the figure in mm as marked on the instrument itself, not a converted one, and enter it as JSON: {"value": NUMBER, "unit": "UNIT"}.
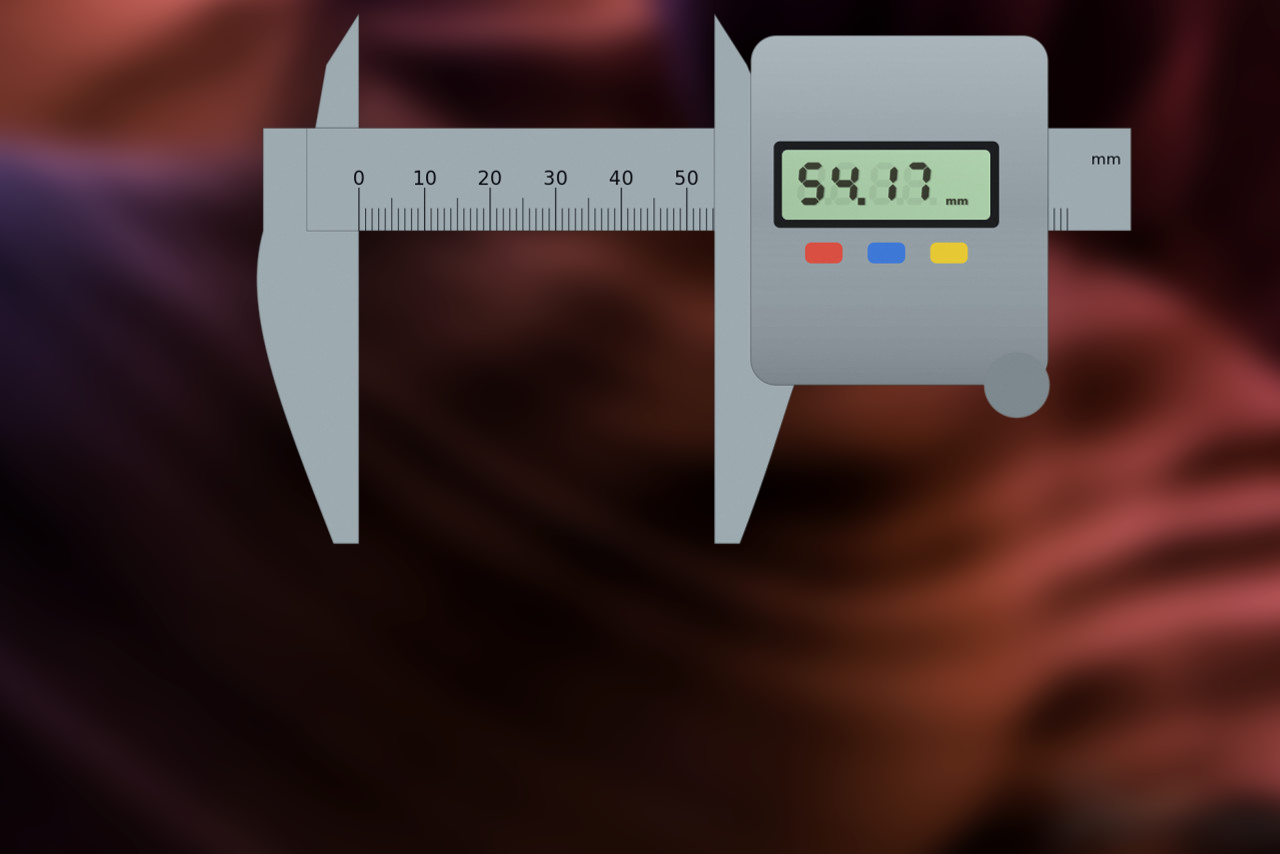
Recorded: {"value": 54.17, "unit": "mm"}
